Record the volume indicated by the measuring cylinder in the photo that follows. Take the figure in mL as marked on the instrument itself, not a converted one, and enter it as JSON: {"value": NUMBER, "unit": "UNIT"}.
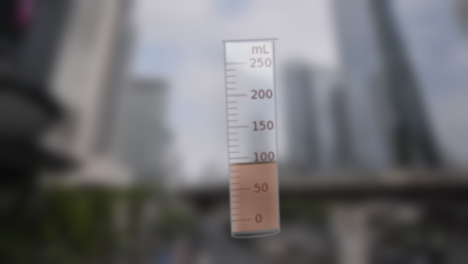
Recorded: {"value": 90, "unit": "mL"}
